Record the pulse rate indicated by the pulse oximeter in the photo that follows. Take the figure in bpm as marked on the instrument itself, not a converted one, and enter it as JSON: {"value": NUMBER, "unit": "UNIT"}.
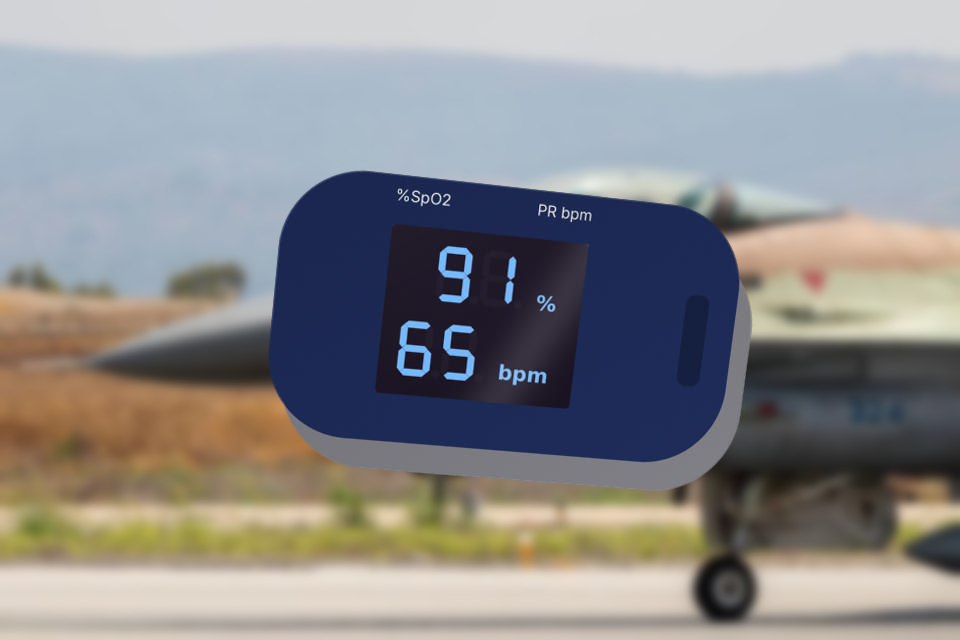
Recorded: {"value": 65, "unit": "bpm"}
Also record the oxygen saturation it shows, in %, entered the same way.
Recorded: {"value": 91, "unit": "%"}
